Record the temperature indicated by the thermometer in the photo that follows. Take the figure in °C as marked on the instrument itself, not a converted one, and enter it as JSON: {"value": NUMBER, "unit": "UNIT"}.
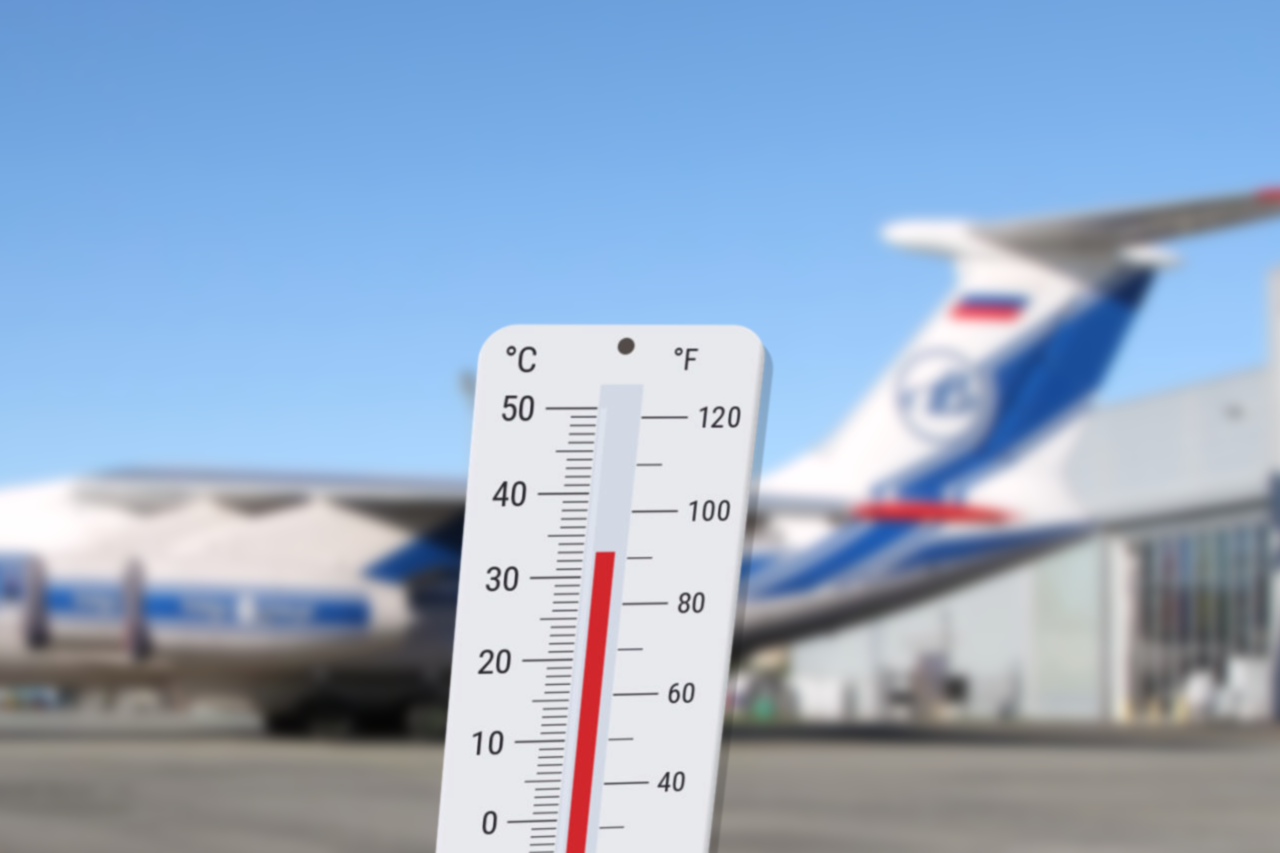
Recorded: {"value": 33, "unit": "°C"}
